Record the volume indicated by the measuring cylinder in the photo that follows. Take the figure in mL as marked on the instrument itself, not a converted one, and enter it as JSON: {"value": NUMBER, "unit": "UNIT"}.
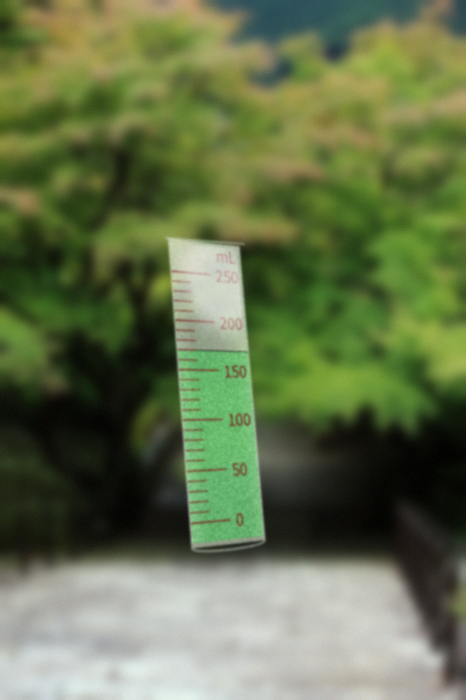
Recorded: {"value": 170, "unit": "mL"}
